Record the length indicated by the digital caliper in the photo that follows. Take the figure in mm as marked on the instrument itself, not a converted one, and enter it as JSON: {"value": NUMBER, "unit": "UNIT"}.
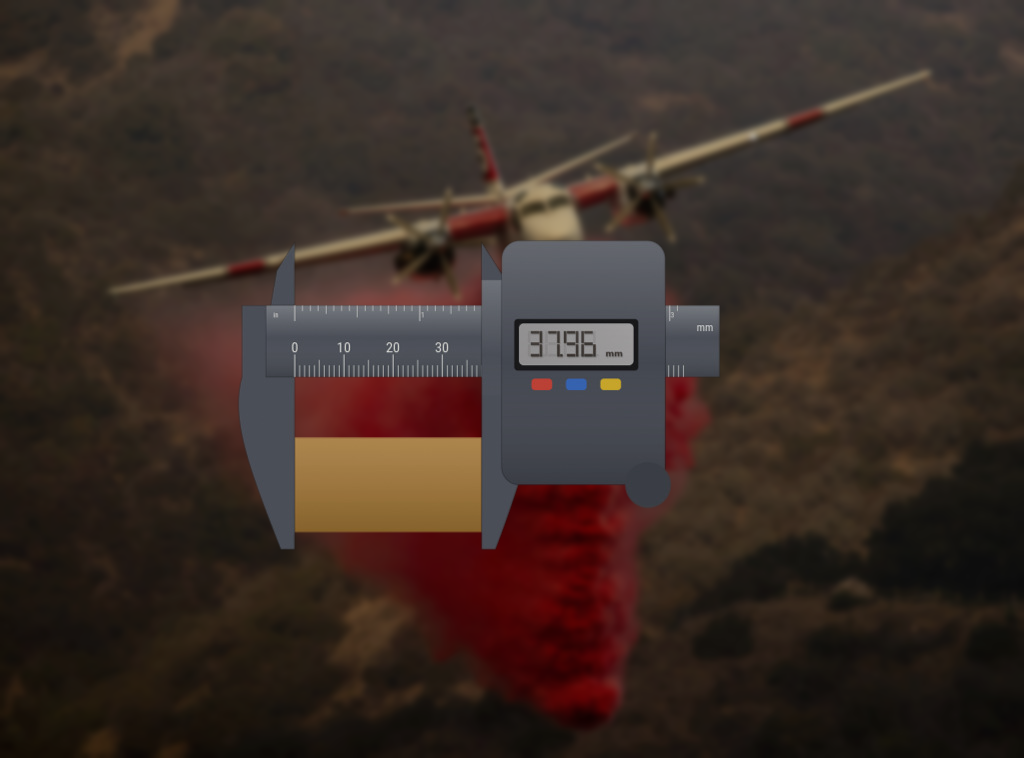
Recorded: {"value": 37.96, "unit": "mm"}
